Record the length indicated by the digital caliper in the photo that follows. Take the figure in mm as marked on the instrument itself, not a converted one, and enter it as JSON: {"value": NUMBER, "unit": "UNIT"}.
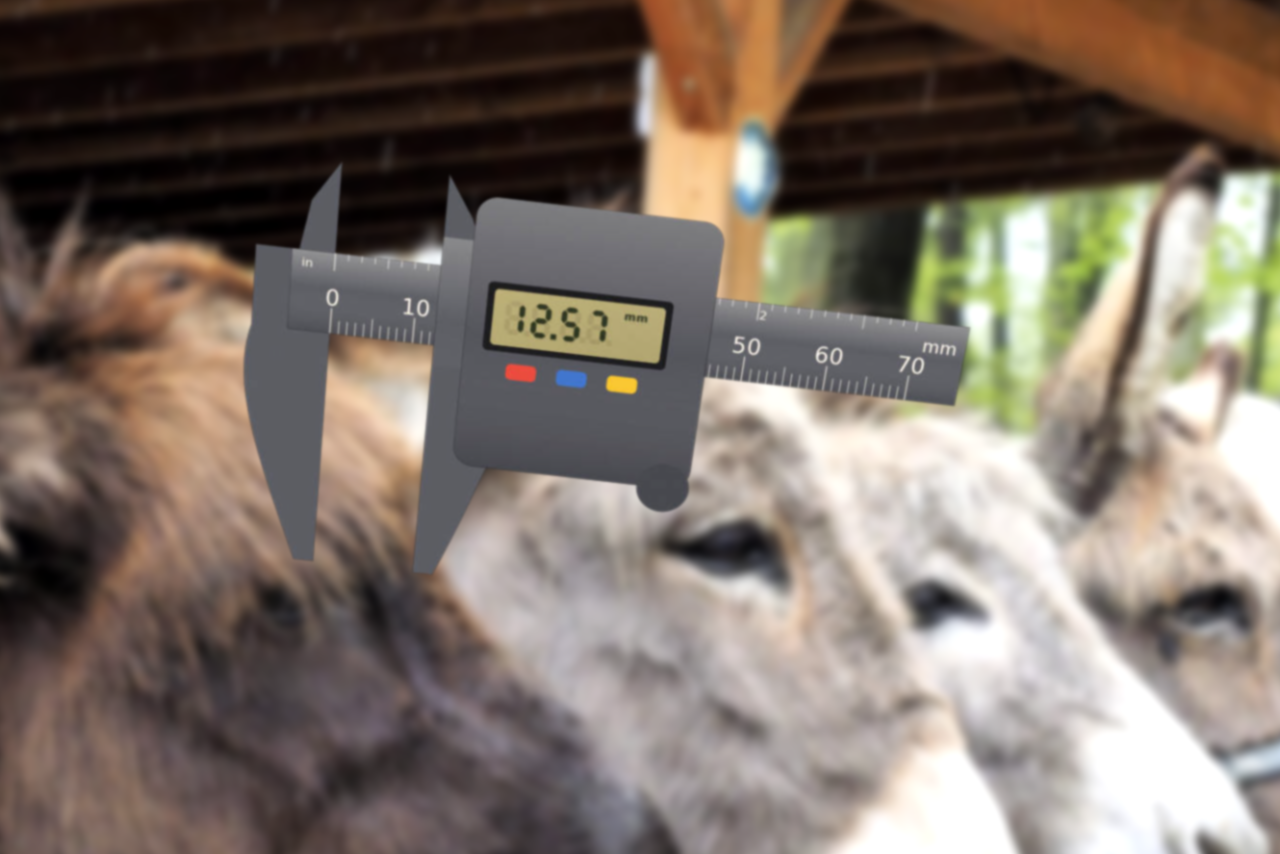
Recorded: {"value": 12.57, "unit": "mm"}
